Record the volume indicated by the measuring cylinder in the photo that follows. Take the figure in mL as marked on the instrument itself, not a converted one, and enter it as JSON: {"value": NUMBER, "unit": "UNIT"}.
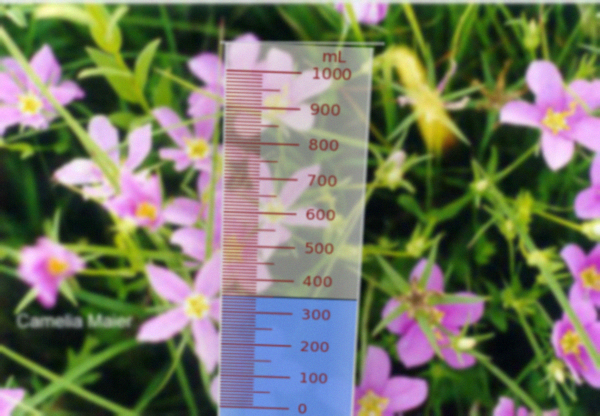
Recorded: {"value": 350, "unit": "mL"}
